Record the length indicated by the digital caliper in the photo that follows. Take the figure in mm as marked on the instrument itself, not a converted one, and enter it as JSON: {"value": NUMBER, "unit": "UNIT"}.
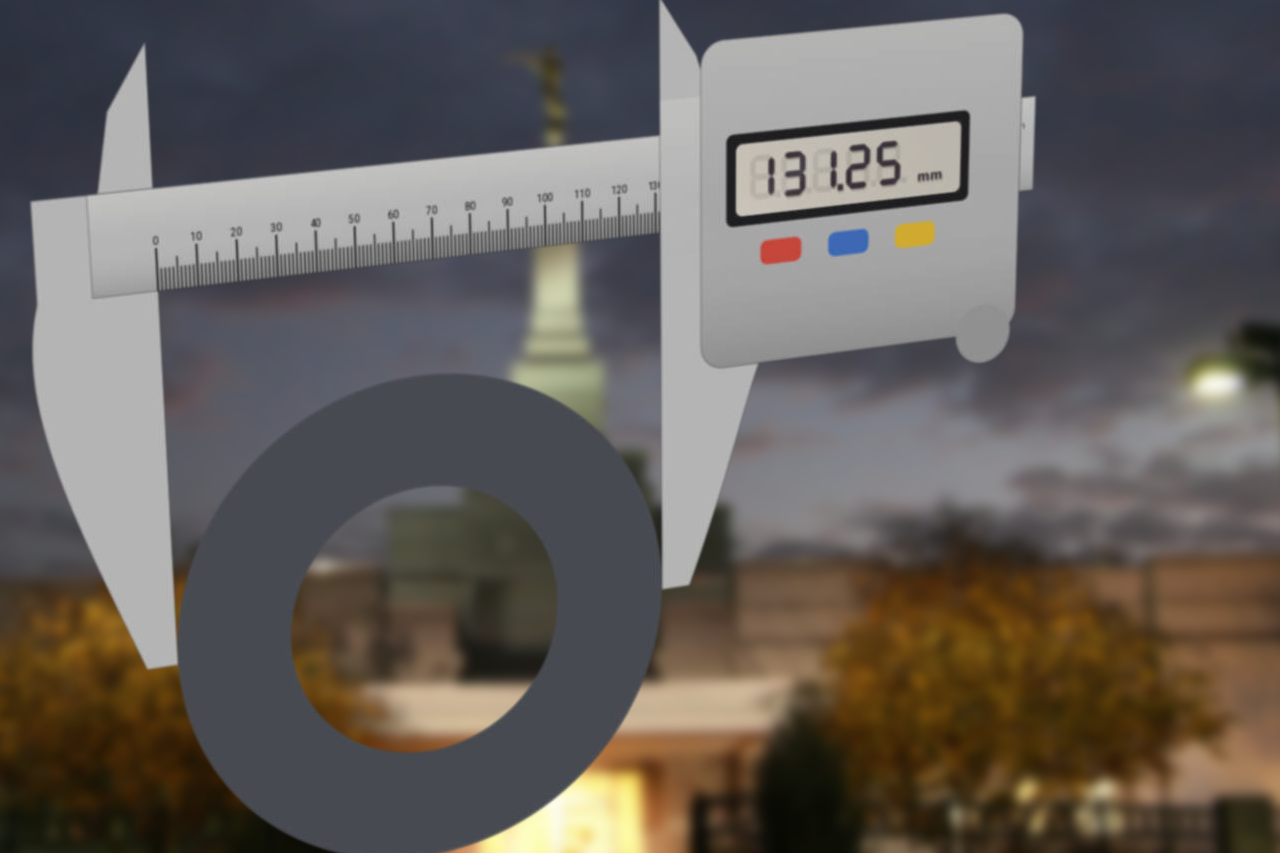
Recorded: {"value": 131.25, "unit": "mm"}
